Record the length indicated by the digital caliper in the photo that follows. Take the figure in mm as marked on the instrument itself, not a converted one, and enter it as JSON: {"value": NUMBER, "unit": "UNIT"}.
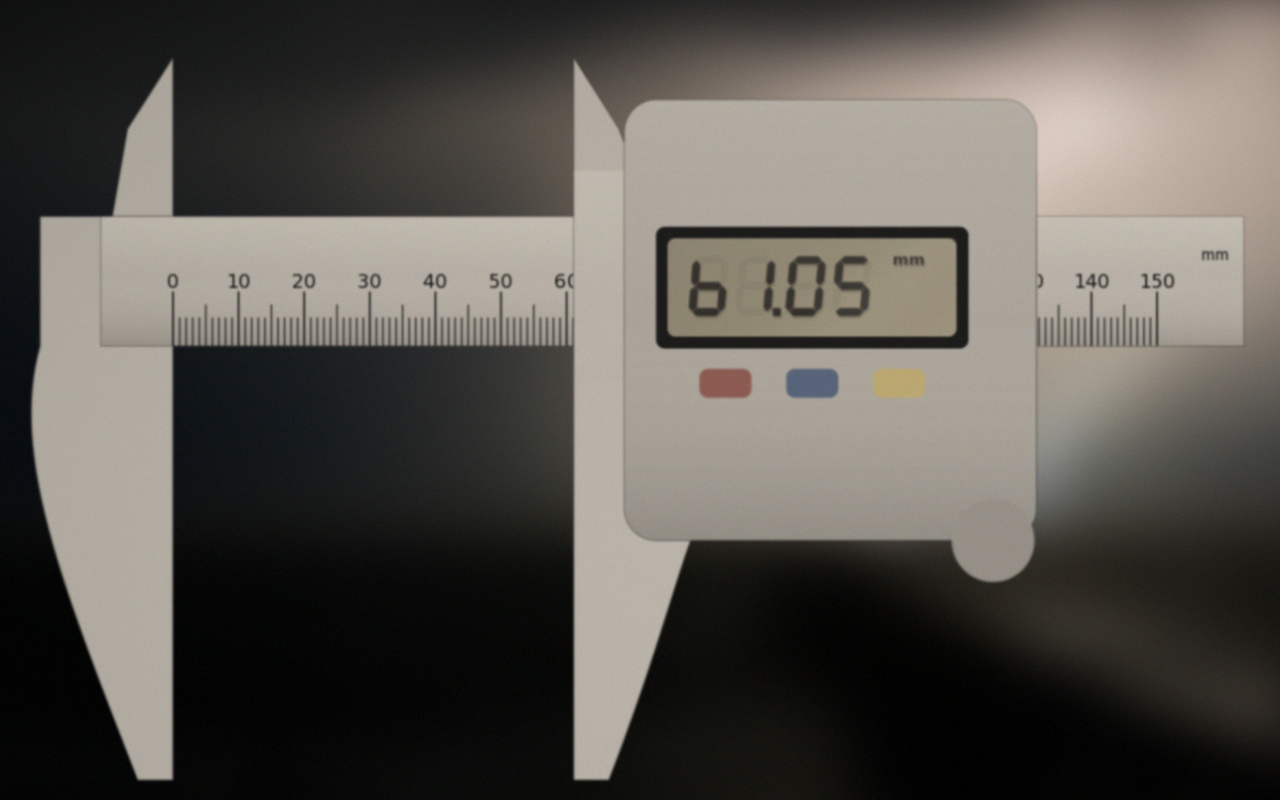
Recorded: {"value": 61.05, "unit": "mm"}
